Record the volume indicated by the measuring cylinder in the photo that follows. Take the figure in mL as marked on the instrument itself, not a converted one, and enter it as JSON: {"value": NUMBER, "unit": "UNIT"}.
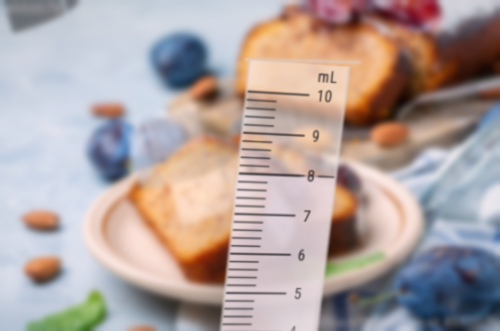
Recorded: {"value": 8, "unit": "mL"}
